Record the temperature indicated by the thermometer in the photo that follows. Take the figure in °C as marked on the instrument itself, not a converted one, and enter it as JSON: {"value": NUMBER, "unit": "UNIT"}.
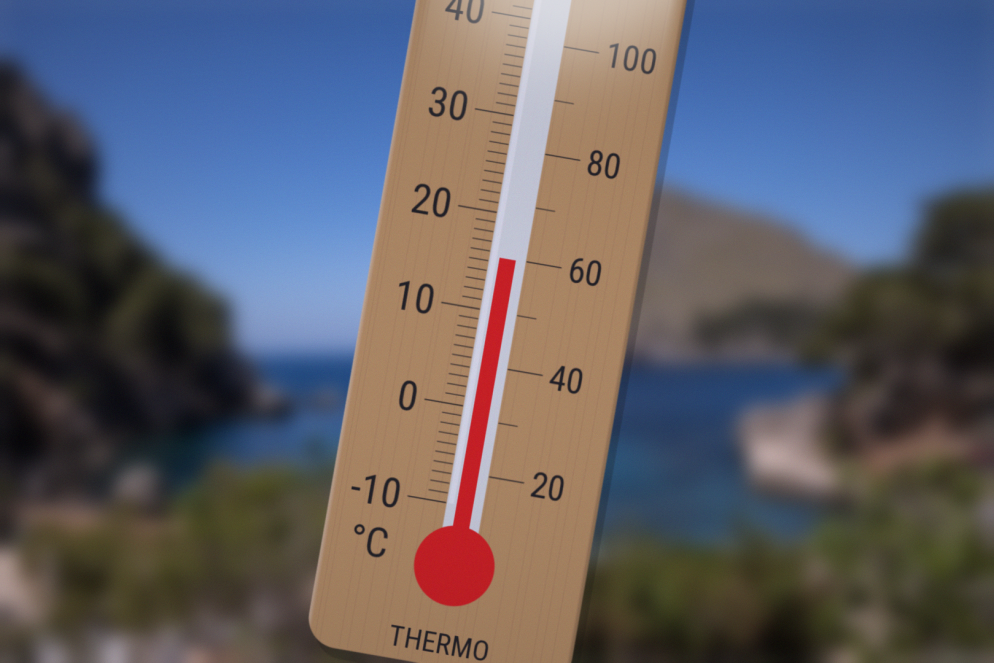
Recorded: {"value": 15.5, "unit": "°C"}
